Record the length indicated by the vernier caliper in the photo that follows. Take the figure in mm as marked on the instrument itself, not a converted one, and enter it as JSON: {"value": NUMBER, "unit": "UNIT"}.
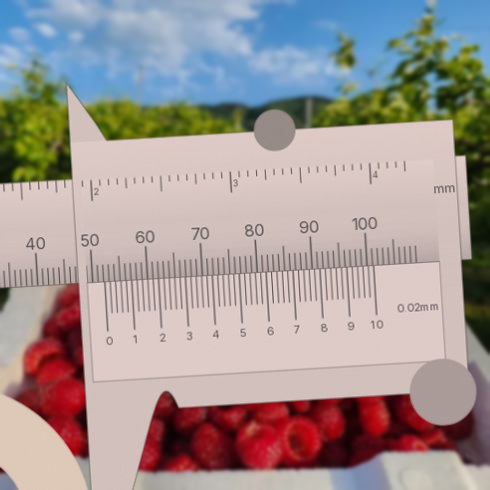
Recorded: {"value": 52.2, "unit": "mm"}
